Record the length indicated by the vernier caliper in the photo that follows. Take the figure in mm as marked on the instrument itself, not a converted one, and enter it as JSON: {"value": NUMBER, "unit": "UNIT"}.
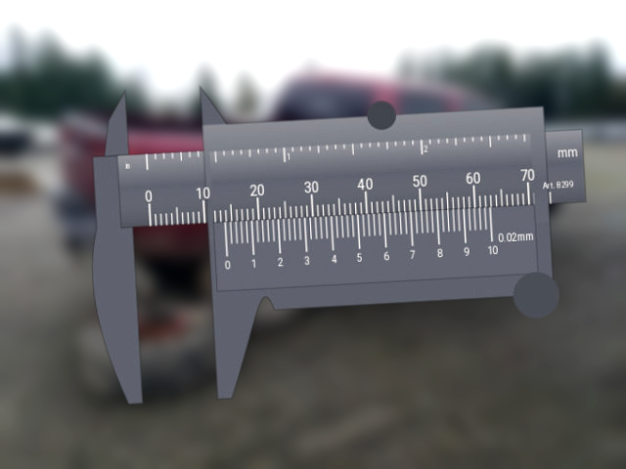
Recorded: {"value": 13.8, "unit": "mm"}
